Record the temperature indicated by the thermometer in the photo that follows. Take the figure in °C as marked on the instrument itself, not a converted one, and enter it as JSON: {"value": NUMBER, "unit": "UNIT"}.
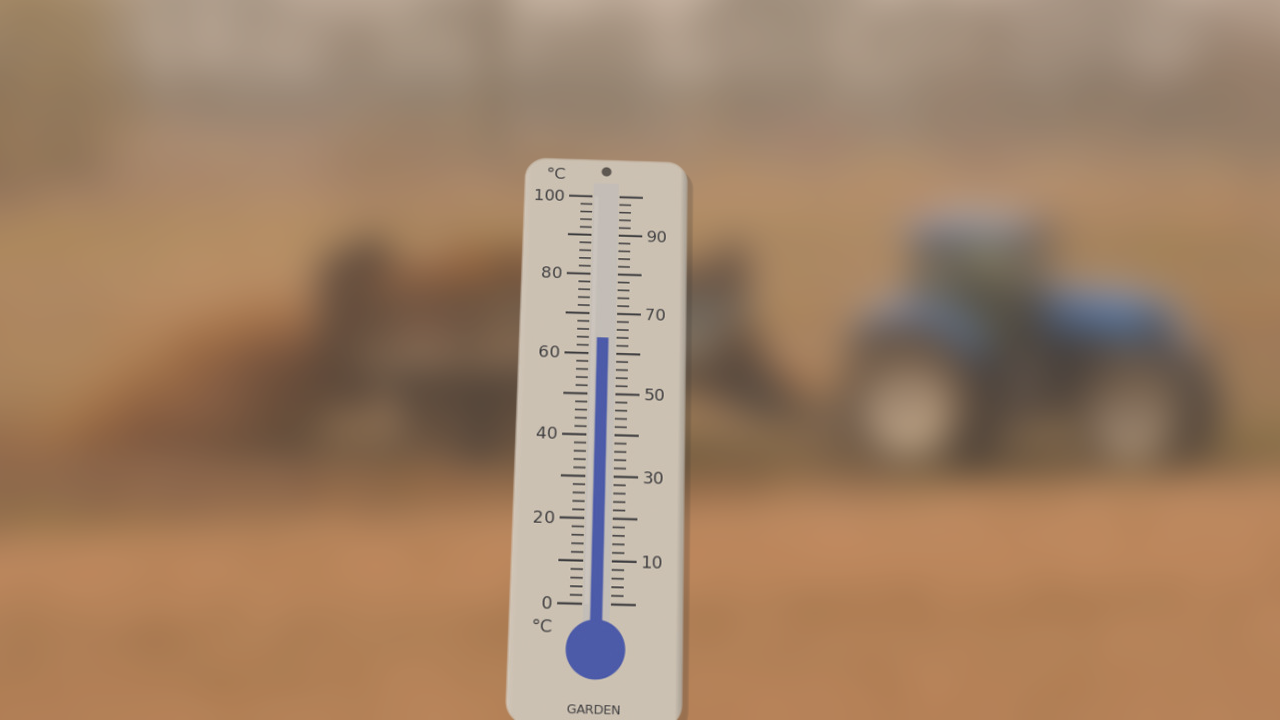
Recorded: {"value": 64, "unit": "°C"}
